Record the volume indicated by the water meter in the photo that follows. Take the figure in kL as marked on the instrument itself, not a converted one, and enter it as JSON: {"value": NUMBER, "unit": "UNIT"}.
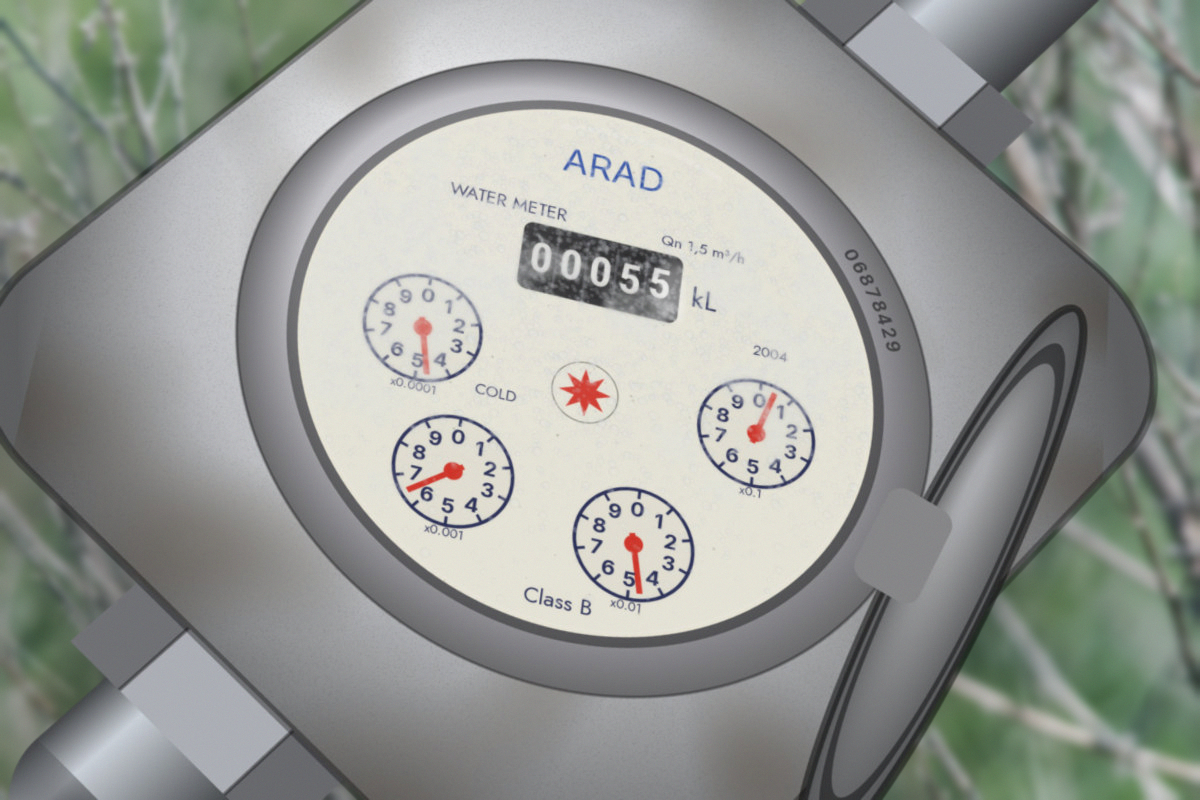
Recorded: {"value": 55.0464, "unit": "kL"}
